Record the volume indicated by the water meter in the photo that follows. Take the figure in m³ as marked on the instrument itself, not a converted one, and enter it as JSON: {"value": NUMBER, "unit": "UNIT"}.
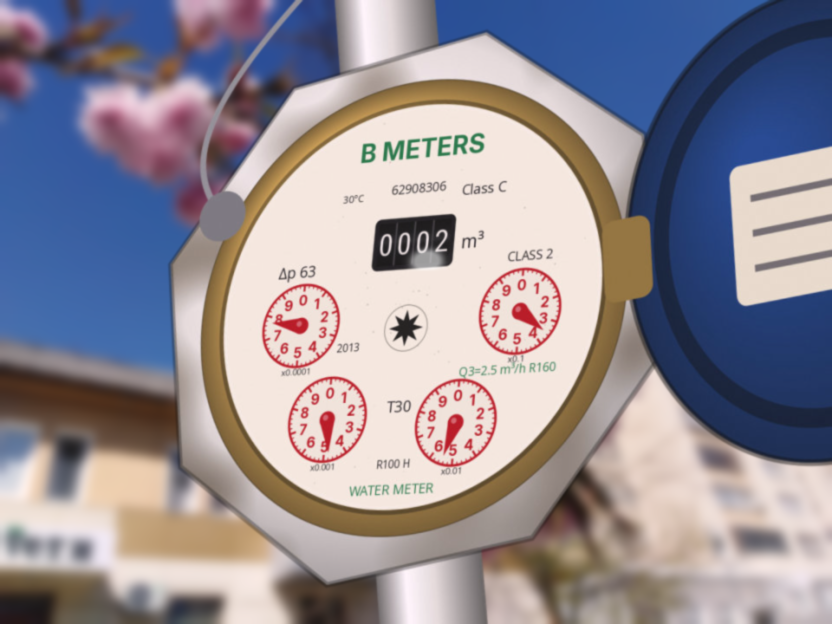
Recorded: {"value": 2.3547, "unit": "m³"}
